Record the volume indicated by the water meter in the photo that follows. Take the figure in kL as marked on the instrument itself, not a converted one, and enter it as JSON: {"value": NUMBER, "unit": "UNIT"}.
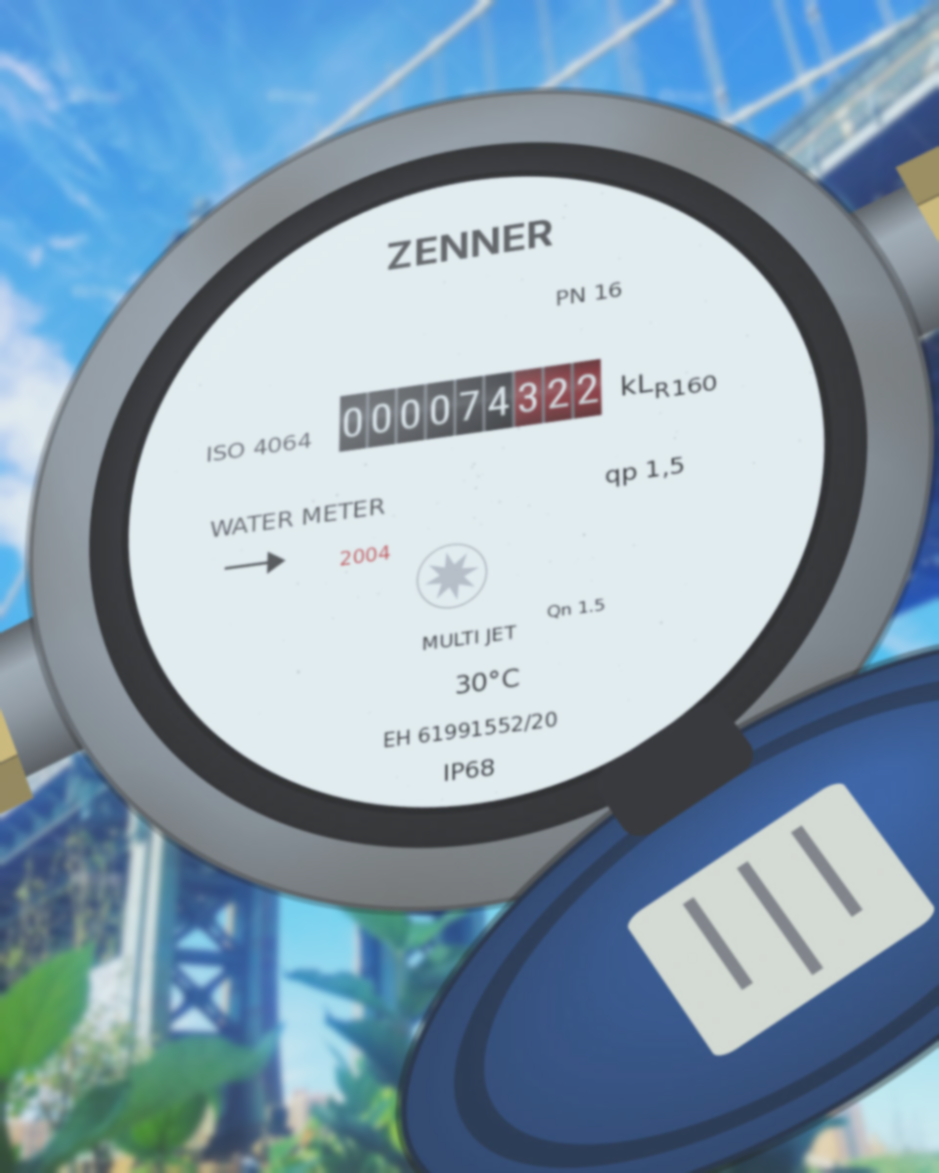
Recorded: {"value": 74.322, "unit": "kL"}
